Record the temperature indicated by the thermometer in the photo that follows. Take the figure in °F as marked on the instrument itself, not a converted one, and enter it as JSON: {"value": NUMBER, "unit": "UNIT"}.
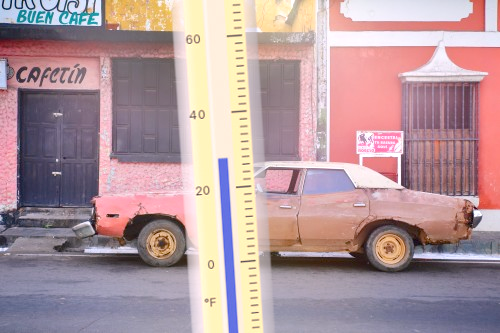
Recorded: {"value": 28, "unit": "°F"}
